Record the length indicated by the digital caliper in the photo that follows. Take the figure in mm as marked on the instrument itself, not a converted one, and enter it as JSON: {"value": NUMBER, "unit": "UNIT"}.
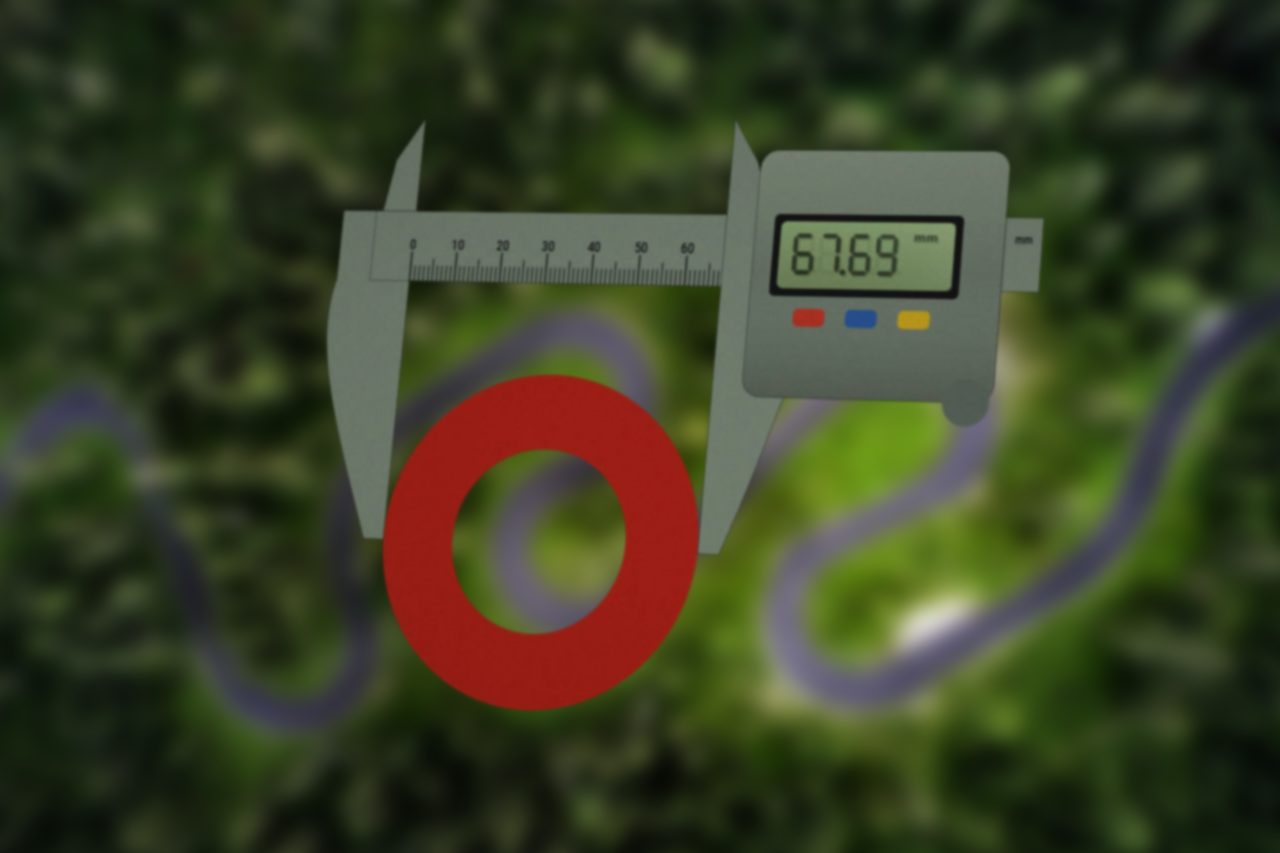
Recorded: {"value": 67.69, "unit": "mm"}
